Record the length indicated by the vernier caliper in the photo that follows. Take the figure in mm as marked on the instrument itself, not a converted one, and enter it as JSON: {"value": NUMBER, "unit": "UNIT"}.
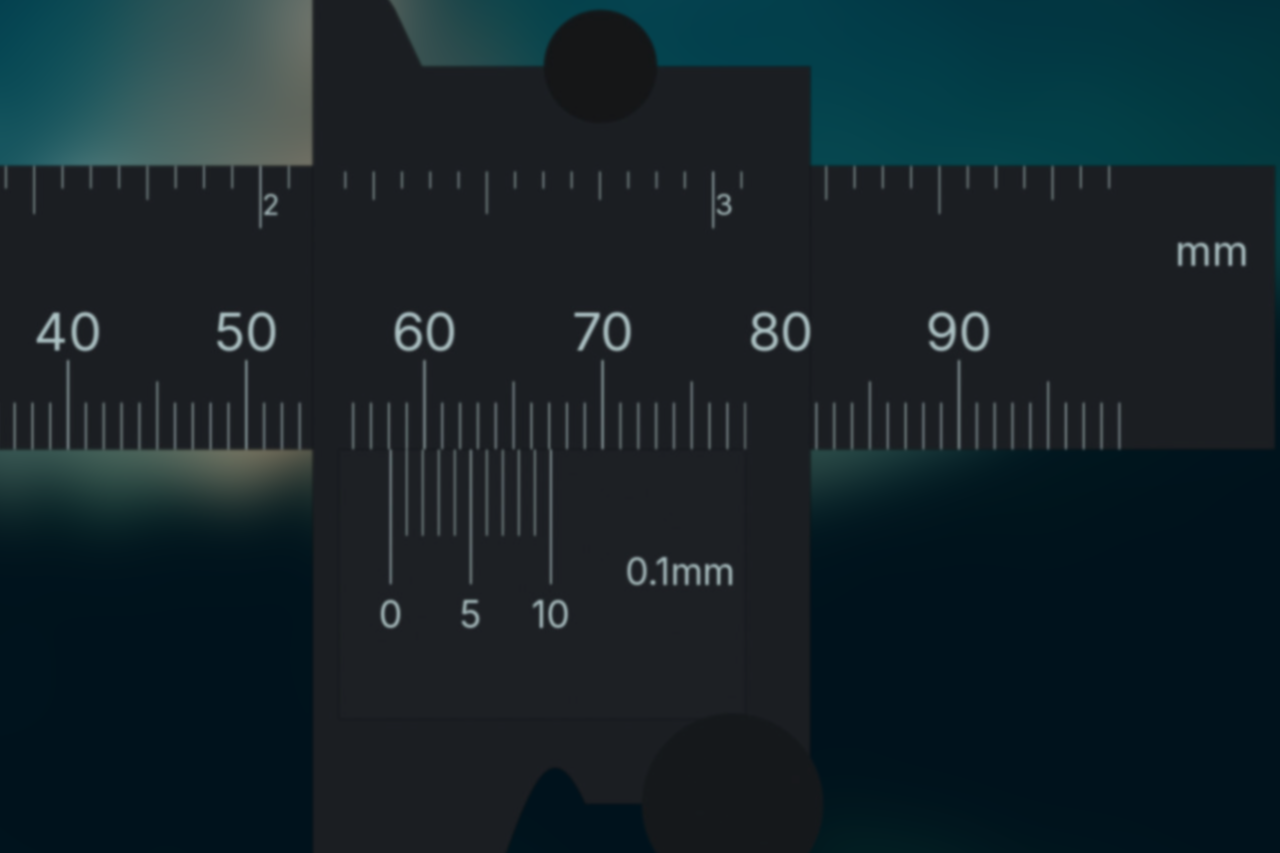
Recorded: {"value": 58.1, "unit": "mm"}
